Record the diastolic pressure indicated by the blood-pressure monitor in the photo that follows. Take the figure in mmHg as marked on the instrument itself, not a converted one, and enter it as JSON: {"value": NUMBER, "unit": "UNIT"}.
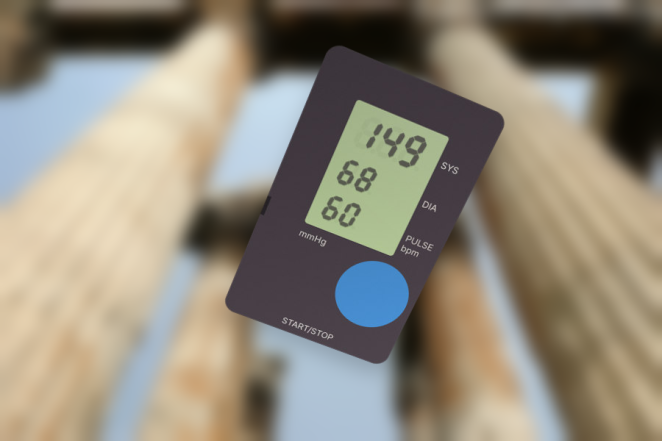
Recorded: {"value": 68, "unit": "mmHg"}
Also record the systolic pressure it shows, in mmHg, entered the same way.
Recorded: {"value": 149, "unit": "mmHg"}
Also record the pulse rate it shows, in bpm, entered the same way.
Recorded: {"value": 60, "unit": "bpm"}
